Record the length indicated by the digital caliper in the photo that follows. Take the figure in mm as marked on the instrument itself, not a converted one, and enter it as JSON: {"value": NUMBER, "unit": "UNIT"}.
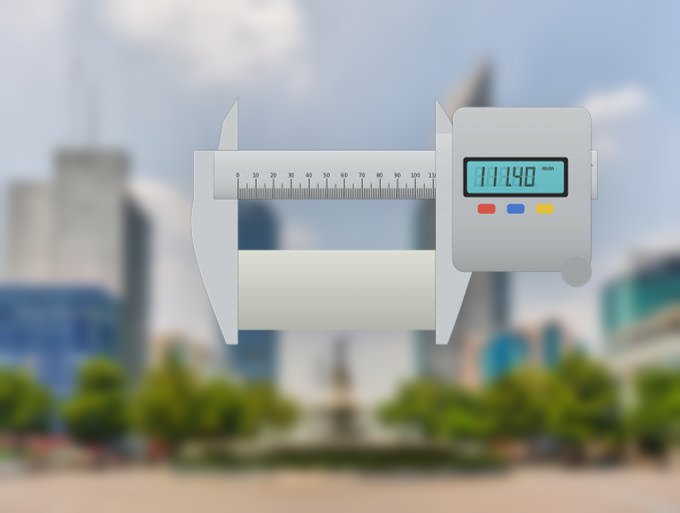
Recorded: {"value": 111.40, "unit": "mm"}
